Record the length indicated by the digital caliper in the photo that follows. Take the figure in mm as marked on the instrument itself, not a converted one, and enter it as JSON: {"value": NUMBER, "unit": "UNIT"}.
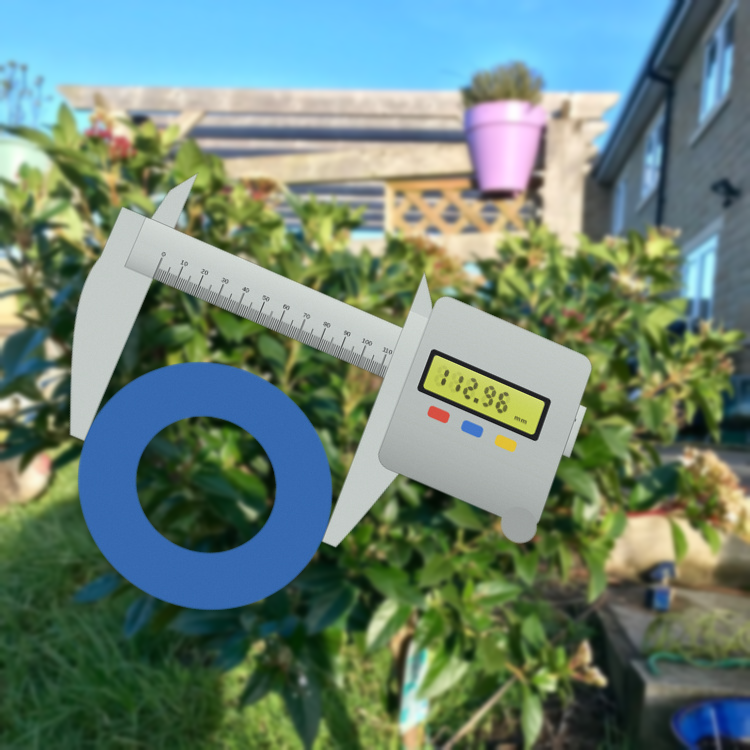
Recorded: {"value": 112.96, "unit": "mm"}
